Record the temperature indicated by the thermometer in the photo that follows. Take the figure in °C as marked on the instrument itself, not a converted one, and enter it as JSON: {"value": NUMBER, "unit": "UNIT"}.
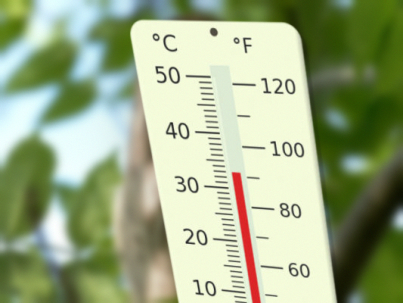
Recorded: {"value": 33, "unit": "°C"}
